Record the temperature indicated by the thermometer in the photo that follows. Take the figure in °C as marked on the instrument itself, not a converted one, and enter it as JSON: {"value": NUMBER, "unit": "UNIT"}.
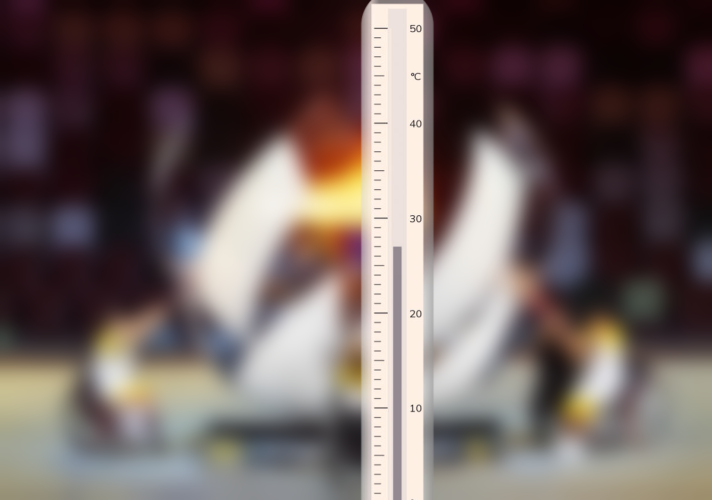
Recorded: {"value": 27, "unit": "°C"}
